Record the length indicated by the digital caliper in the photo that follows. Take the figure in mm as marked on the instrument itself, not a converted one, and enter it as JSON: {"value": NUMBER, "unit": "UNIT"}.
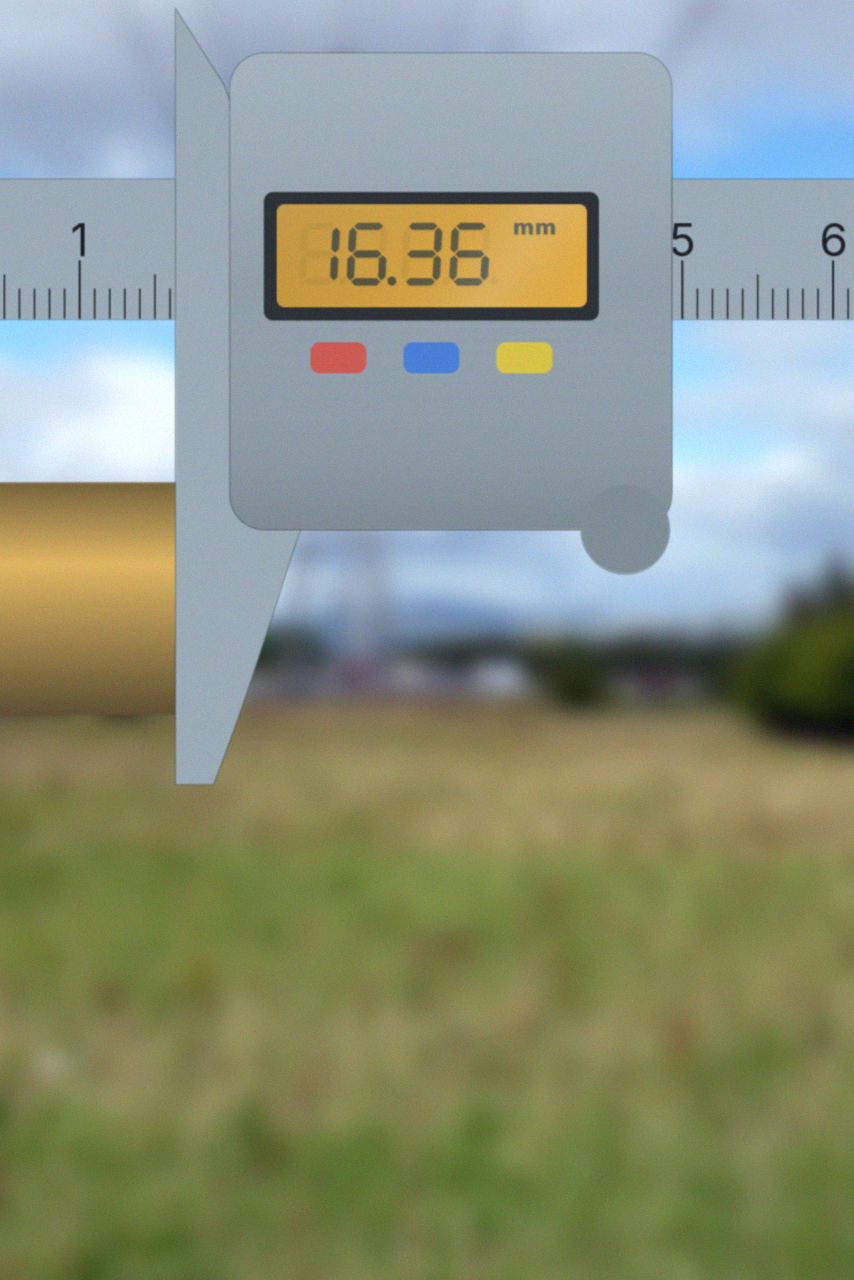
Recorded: {"value": 16.36, "unit": "mm"}
